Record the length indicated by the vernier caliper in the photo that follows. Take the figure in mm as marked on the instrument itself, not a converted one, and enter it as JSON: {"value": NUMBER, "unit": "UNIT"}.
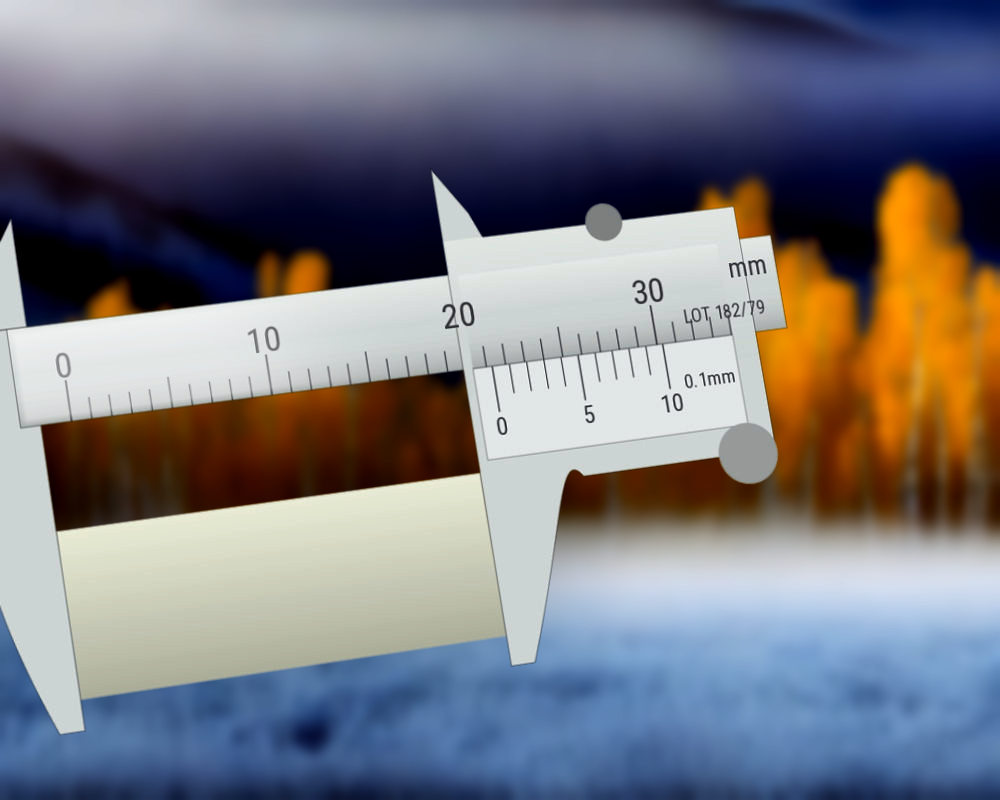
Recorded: {"value": 21.3, "unit": "mm"}
